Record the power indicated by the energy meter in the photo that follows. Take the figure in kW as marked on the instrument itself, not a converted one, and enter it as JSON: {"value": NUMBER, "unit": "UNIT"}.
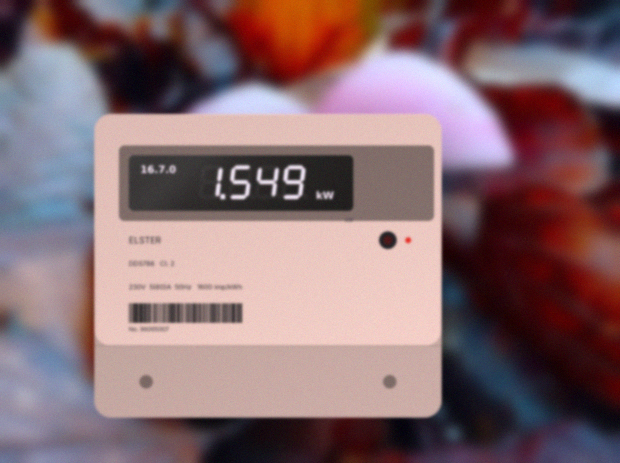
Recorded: {"value": 1.549, "unit": "kW"}
